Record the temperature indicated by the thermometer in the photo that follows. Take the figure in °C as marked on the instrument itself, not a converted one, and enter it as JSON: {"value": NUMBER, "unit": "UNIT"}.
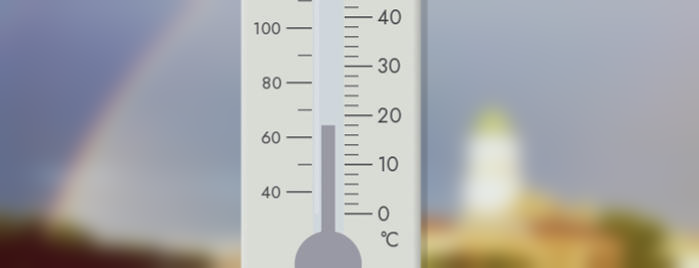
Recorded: {"value": 18, "unit": "°C"}
